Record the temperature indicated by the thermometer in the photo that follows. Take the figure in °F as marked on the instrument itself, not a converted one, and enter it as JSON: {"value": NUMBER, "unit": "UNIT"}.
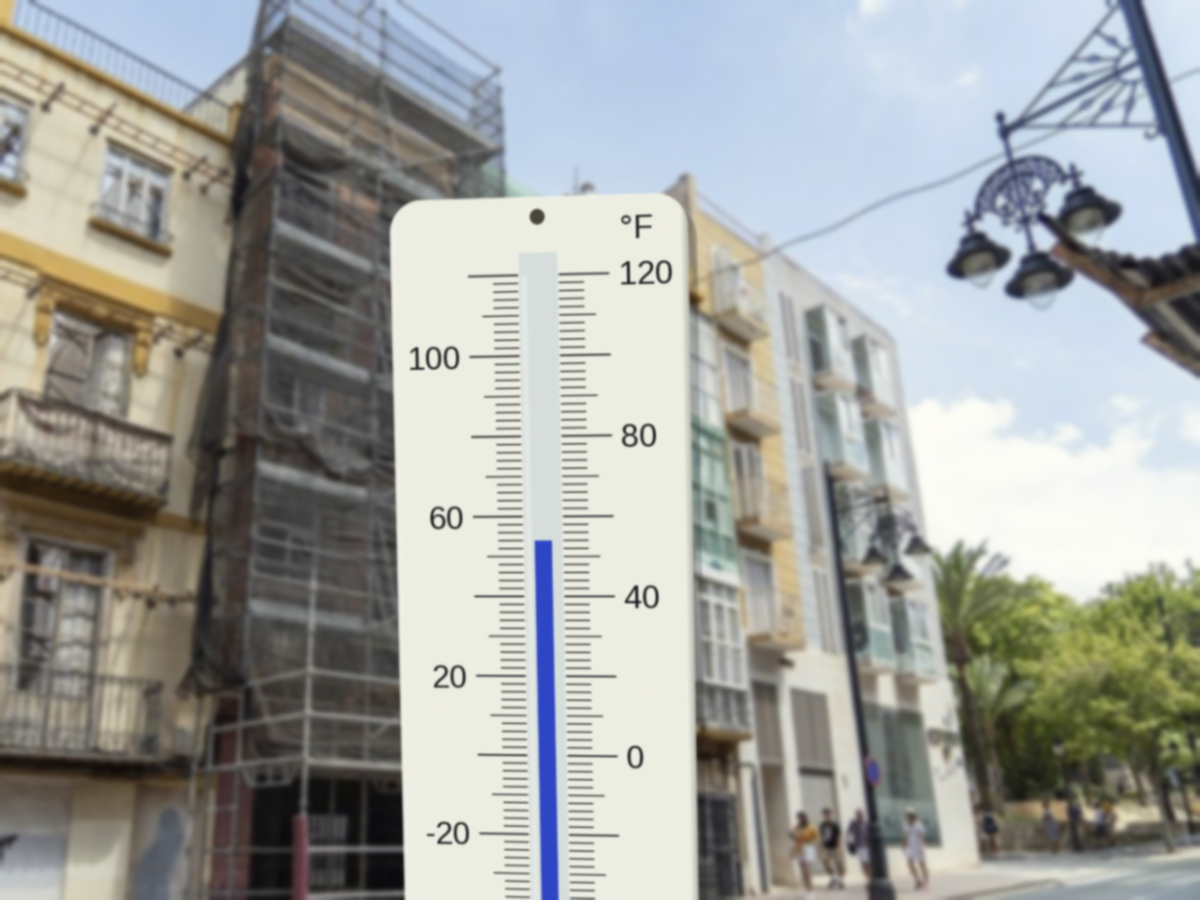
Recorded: {"value": 54, "unit": "°F"}
